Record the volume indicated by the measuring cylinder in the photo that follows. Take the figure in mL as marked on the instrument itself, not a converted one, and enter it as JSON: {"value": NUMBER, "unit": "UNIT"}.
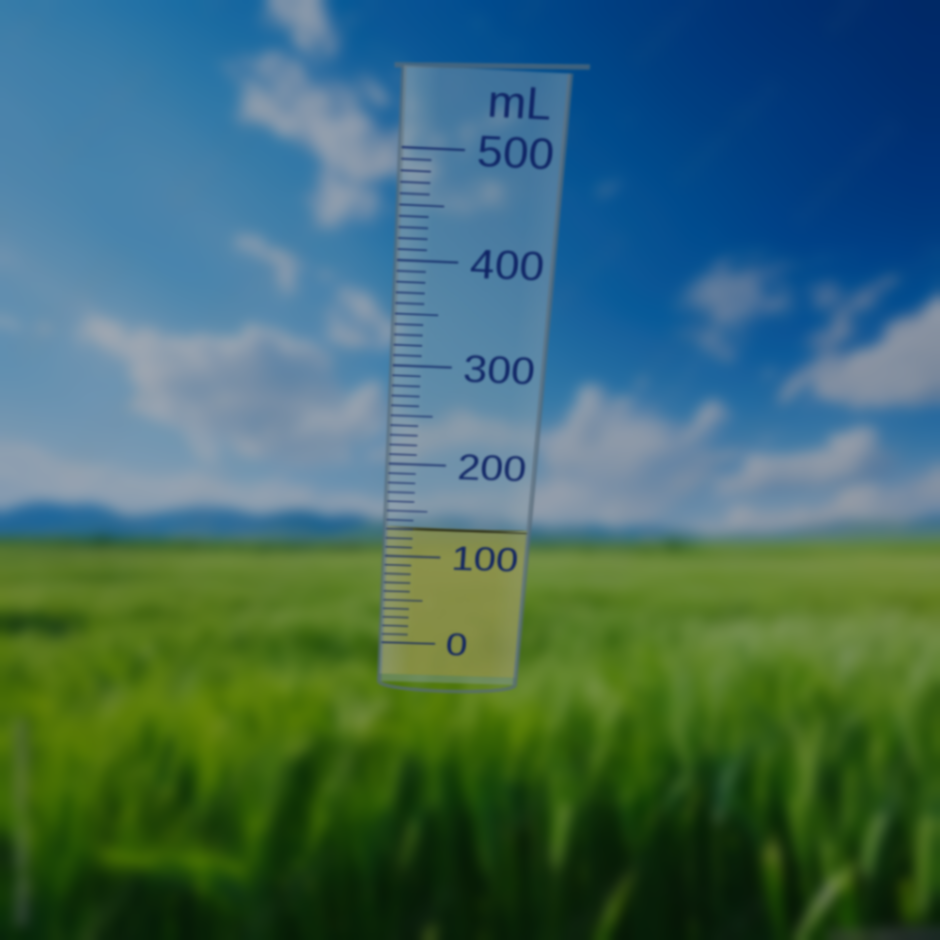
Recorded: {"value": 130, "unit": "mL"}
